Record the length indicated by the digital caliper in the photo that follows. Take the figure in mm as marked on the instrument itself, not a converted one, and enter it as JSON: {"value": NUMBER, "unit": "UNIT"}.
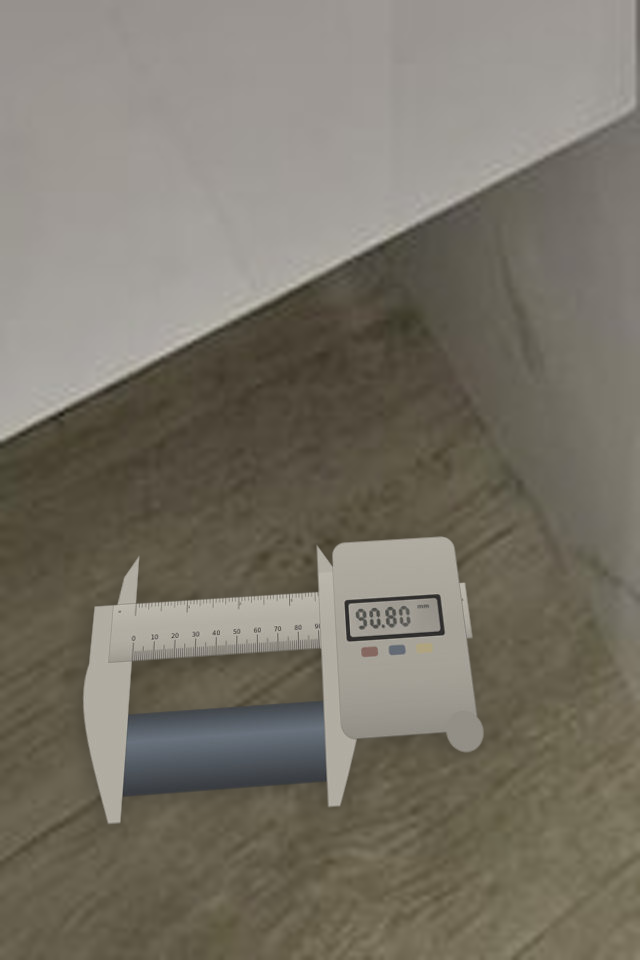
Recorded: {"value": 90.80, "unit": "mm"}
